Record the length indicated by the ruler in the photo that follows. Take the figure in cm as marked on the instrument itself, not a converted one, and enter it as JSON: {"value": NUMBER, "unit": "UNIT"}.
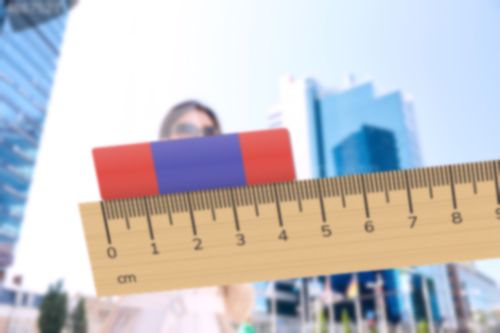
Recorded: {"value": 4.5, "unit": "cm"}
